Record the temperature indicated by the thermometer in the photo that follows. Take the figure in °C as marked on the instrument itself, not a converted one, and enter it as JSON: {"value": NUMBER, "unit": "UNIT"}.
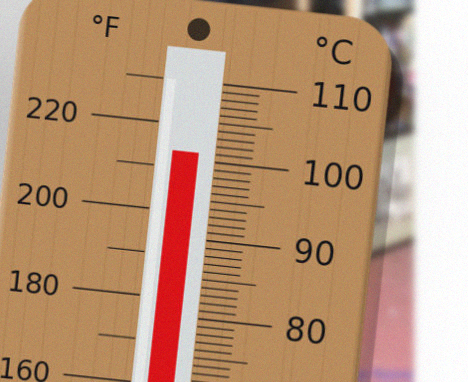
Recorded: {"value": 101, "unit": "°C"}
